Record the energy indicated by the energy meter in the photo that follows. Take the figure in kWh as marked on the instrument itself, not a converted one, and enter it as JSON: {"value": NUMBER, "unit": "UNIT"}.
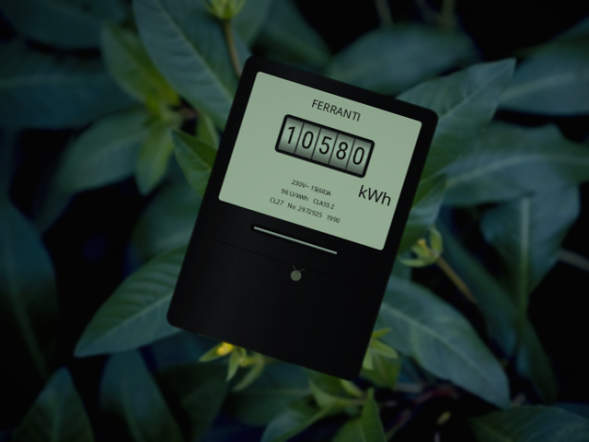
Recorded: {"value": 10580, "unit": "kWh"}
